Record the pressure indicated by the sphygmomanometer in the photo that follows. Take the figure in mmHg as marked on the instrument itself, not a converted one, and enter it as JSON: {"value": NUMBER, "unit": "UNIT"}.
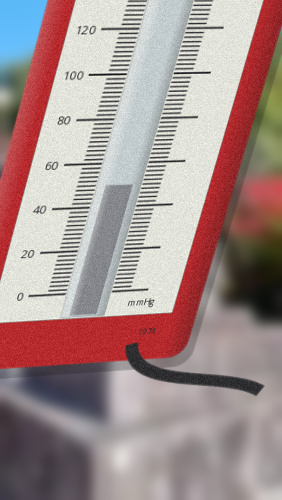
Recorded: {"value": 50, "unit": "mmHg"}
